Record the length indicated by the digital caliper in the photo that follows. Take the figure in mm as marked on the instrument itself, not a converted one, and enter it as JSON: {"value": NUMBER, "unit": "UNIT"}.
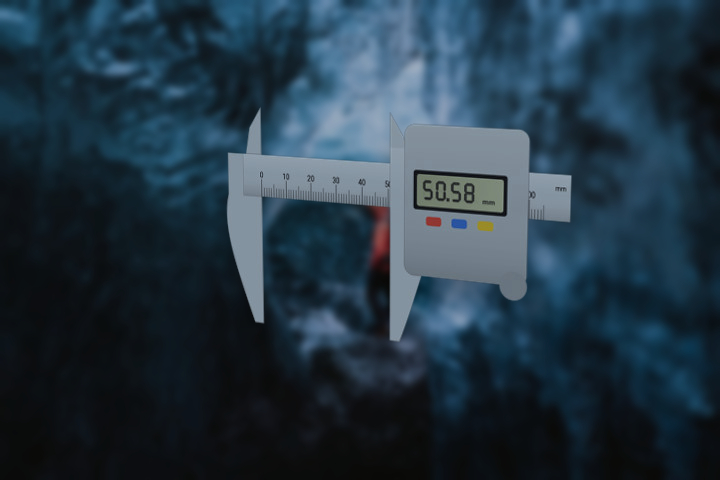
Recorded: {"value": 50.58, "unit": "mm"}
